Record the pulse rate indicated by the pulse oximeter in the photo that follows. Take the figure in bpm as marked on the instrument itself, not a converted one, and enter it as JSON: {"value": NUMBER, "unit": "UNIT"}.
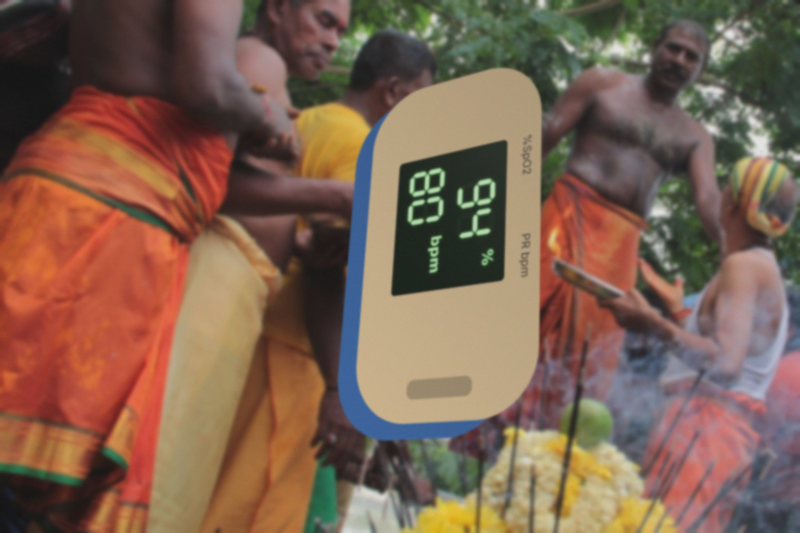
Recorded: {"value": 80, "unit": "bpm"}
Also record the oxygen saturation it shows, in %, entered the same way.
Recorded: {"value": 94, "unit": "%"}
